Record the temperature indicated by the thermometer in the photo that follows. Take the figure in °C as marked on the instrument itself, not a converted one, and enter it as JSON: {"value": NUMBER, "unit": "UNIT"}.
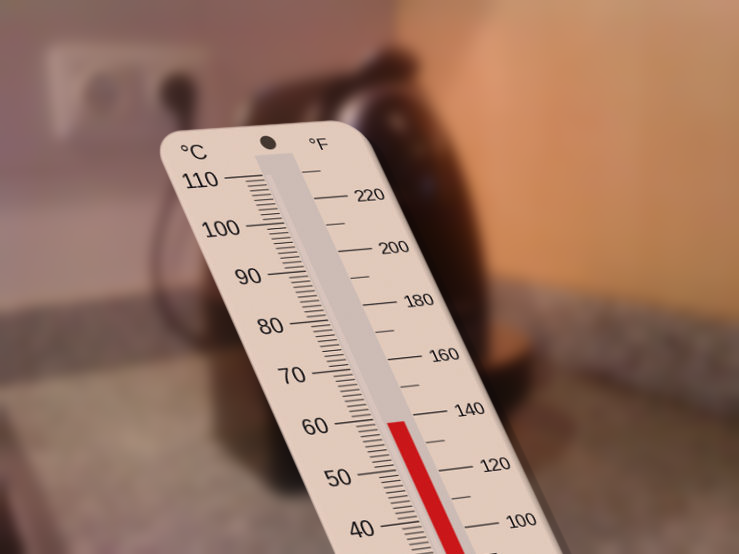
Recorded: {"value": 59, "unit": "°C"}
